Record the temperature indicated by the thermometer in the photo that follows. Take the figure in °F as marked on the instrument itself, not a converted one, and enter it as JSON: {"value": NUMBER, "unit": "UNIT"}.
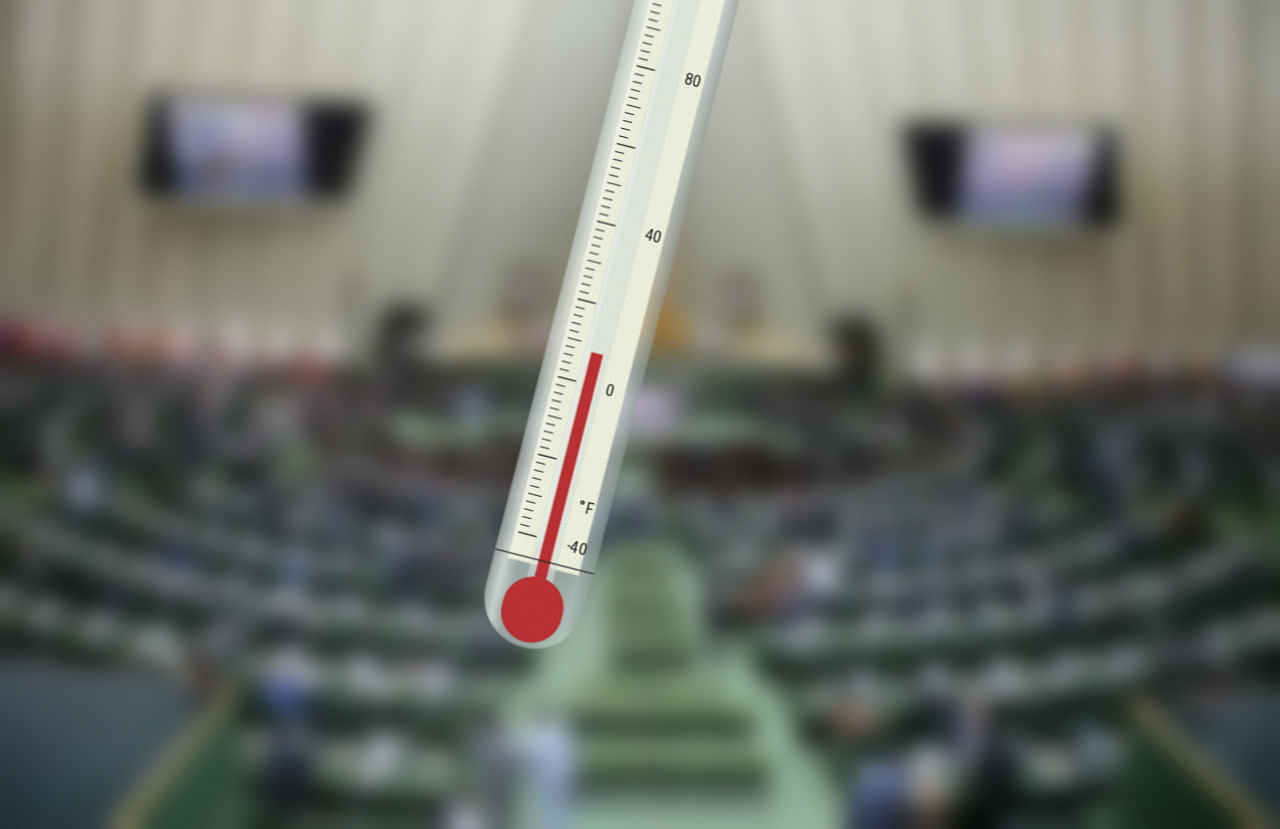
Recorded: {"value": 8, "unit": "°F"}
